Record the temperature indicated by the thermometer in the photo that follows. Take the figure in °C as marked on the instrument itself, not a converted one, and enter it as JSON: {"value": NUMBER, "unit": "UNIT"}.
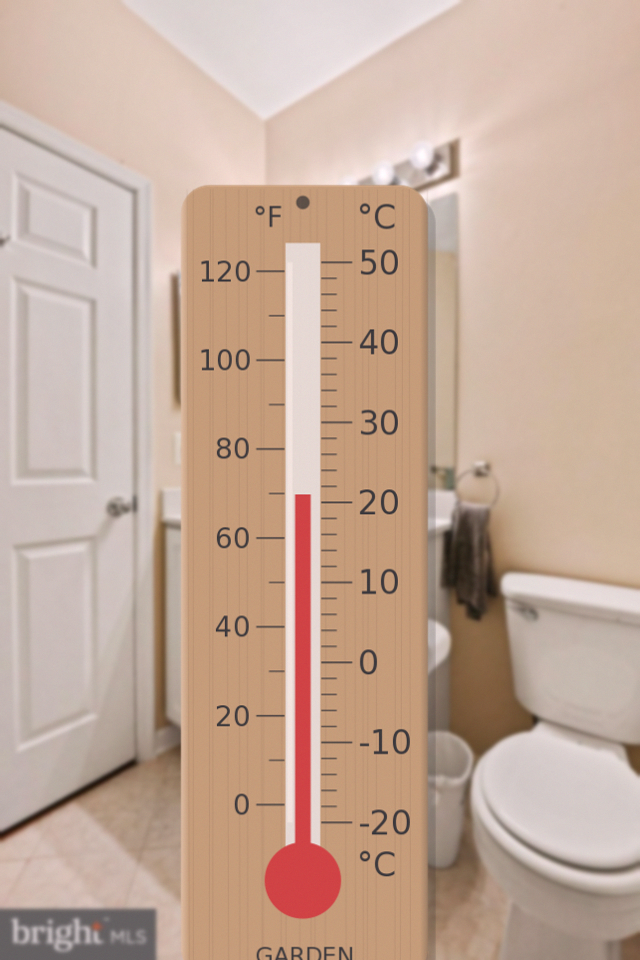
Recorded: {"value": 21, "unit": "°C"}
